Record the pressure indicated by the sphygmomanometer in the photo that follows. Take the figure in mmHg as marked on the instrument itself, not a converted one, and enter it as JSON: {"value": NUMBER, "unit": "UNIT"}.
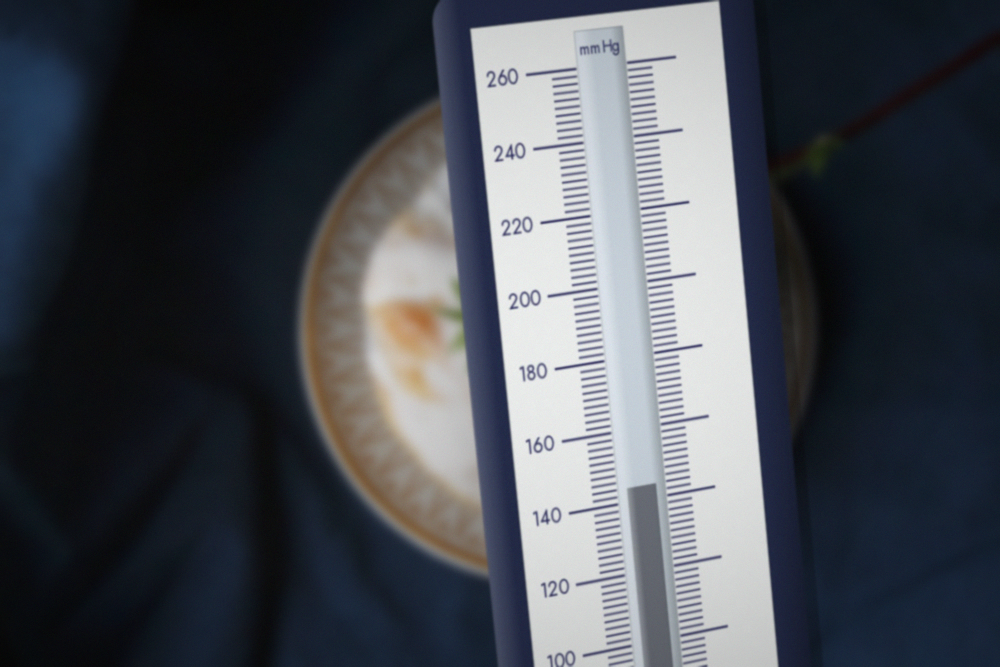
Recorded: {"value": 144, "unit": "mmHg"}
